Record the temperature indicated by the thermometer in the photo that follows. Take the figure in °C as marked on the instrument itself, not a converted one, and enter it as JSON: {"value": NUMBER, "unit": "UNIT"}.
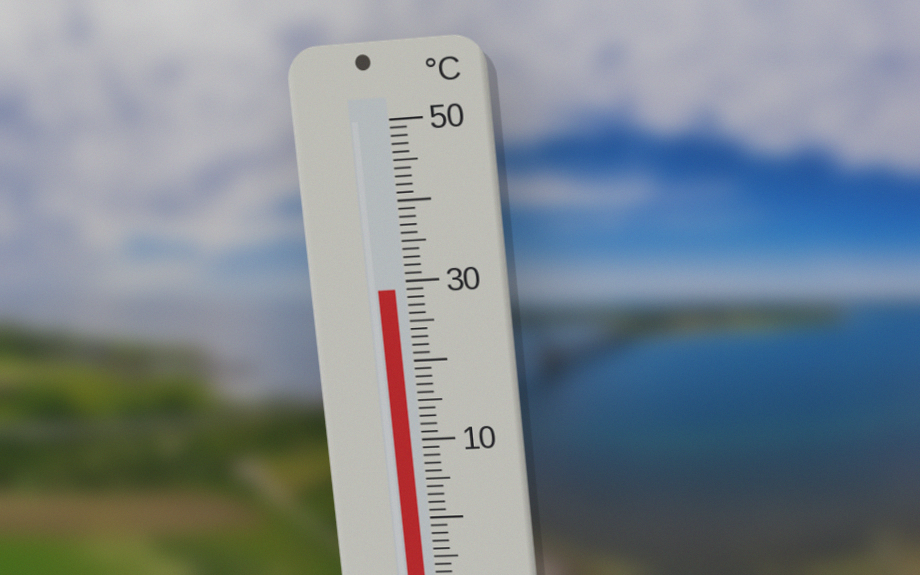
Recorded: {"value": 29, "unit": "°C"}
